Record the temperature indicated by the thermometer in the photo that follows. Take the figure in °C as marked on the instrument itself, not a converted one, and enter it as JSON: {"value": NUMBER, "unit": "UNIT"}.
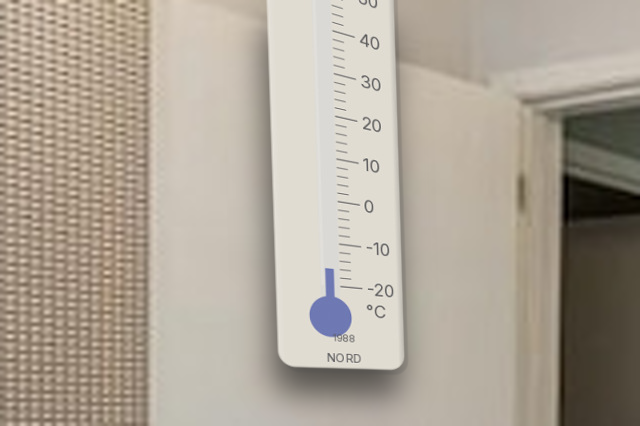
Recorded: {"value": -16, "unit": "°C"}
